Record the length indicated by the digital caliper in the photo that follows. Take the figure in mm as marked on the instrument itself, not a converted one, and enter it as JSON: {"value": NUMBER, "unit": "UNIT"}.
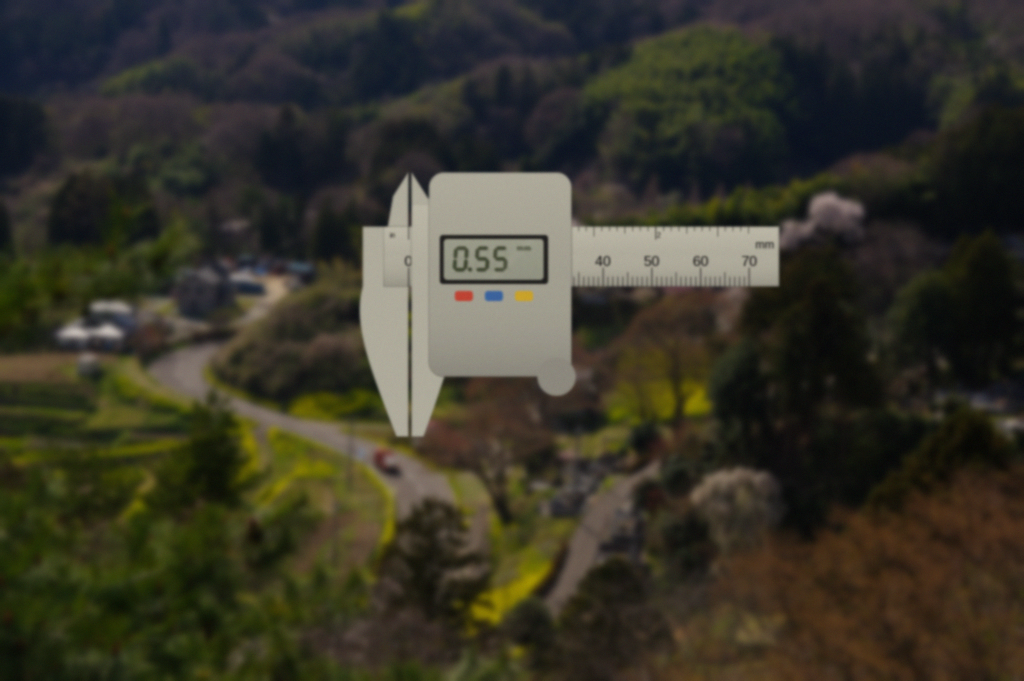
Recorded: {"value": 0.55, "unit": "mm"}
